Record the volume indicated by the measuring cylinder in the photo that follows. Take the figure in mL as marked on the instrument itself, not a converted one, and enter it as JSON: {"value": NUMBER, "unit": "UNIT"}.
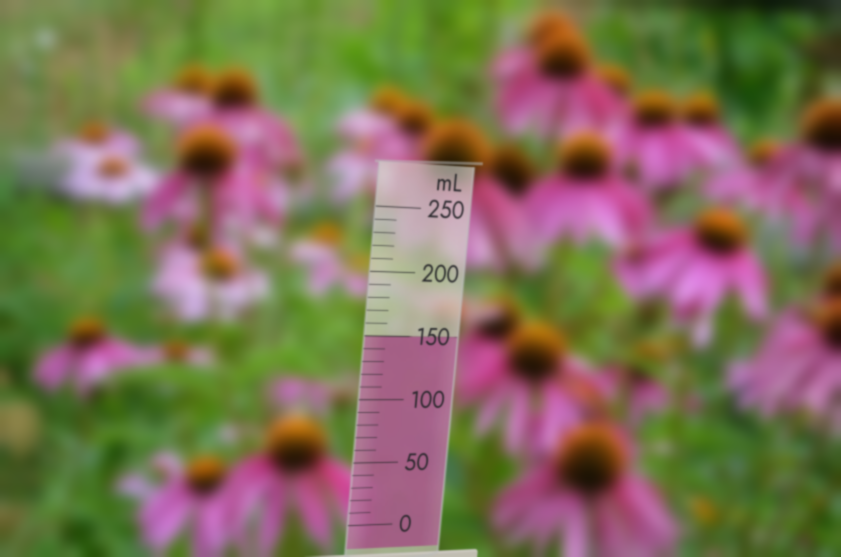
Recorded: {"value": 150, "unit": "mL"}
